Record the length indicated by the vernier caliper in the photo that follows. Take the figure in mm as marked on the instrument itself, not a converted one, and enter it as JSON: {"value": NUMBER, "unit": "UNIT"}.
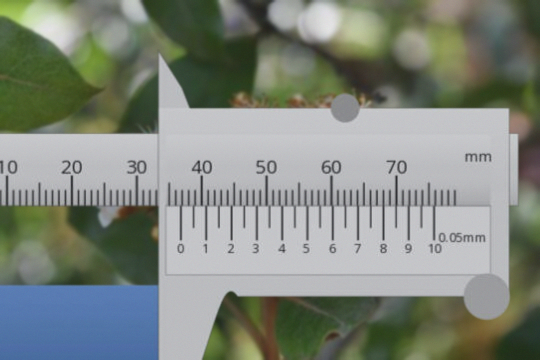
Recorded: {"value": 36.8, "unit": "mm"}
